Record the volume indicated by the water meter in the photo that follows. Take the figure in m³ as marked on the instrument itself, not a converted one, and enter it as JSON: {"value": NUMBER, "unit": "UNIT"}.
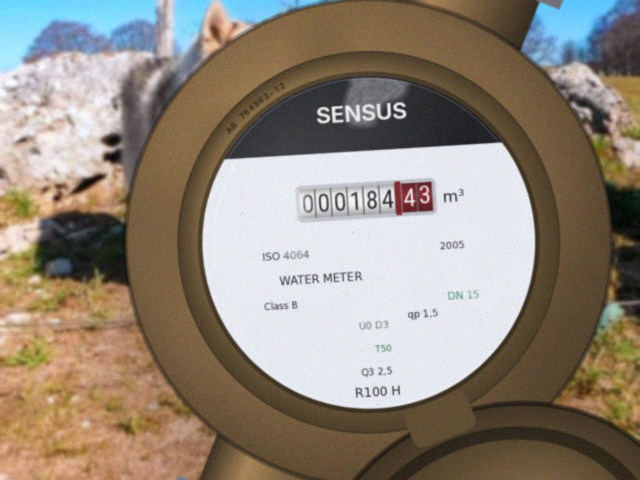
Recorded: {"value": 184.43, "unit": "m³"}
